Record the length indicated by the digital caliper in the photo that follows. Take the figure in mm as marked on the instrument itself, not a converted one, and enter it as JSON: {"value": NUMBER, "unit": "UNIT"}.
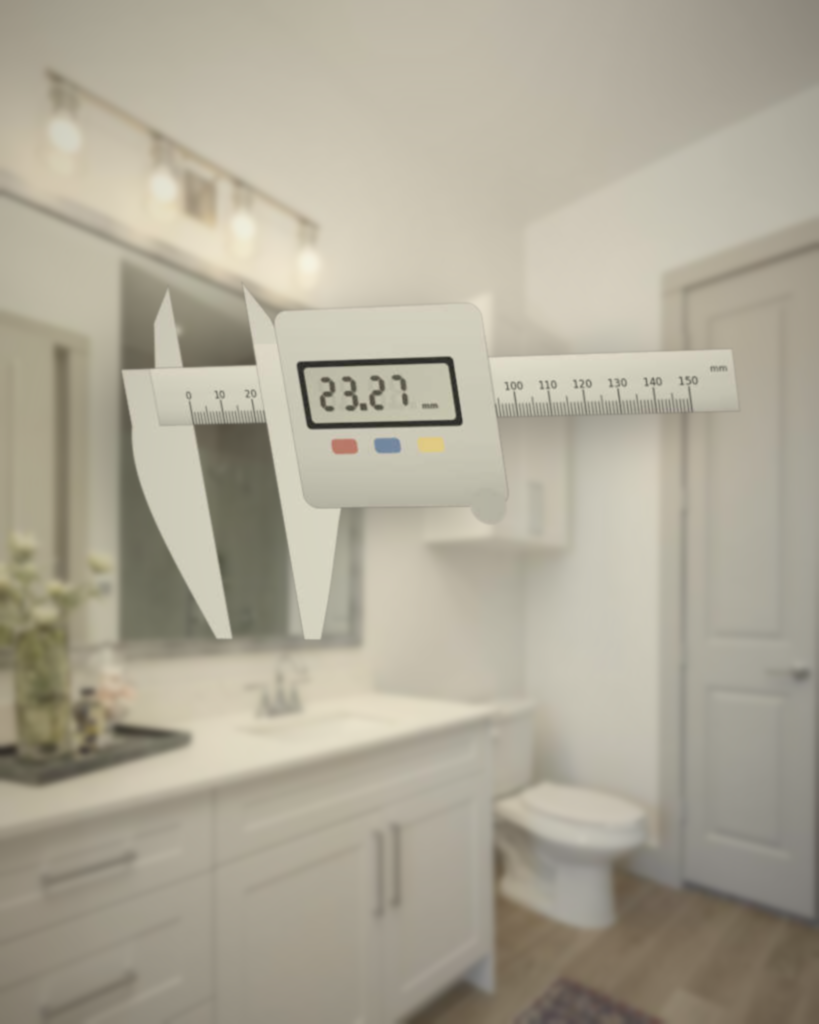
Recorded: {"value": 23.27, "unit": "mm"}
